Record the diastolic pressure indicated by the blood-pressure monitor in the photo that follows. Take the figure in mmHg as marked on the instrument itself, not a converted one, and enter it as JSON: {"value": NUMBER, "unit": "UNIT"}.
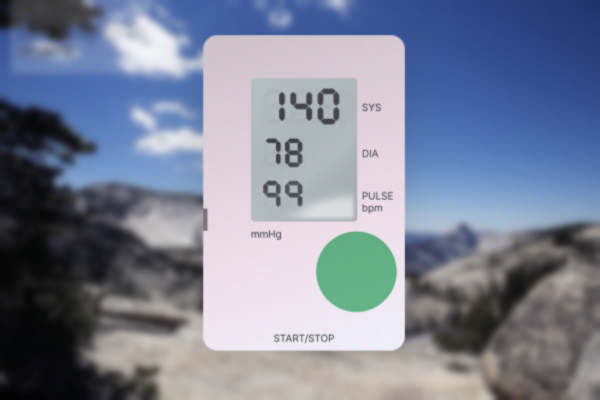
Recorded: {"value": 78, "unit": "mmHg"}
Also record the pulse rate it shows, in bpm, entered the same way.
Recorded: {"value": 99, "unit": "bpm"}
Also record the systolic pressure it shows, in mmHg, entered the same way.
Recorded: {"value": 140, "unit": "mmHg"}
